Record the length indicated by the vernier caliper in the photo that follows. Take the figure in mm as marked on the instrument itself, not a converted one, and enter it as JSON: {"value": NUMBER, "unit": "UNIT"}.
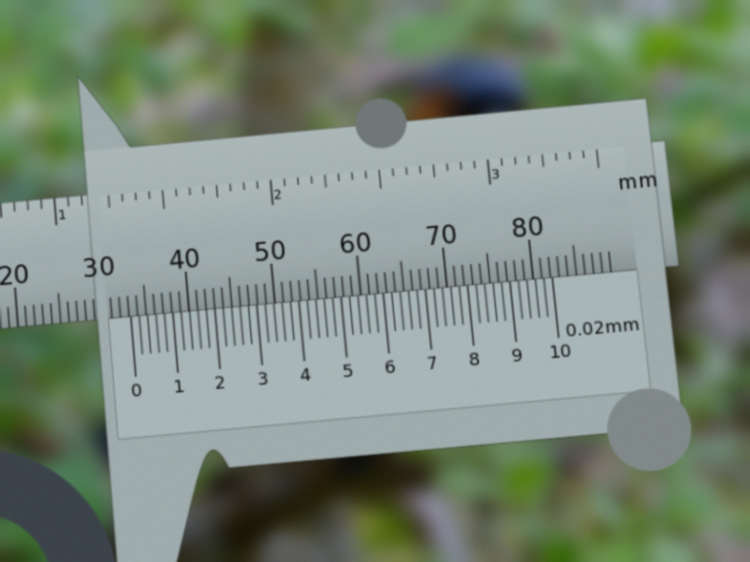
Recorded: {"value": 33.2, "unit": "mm"}
